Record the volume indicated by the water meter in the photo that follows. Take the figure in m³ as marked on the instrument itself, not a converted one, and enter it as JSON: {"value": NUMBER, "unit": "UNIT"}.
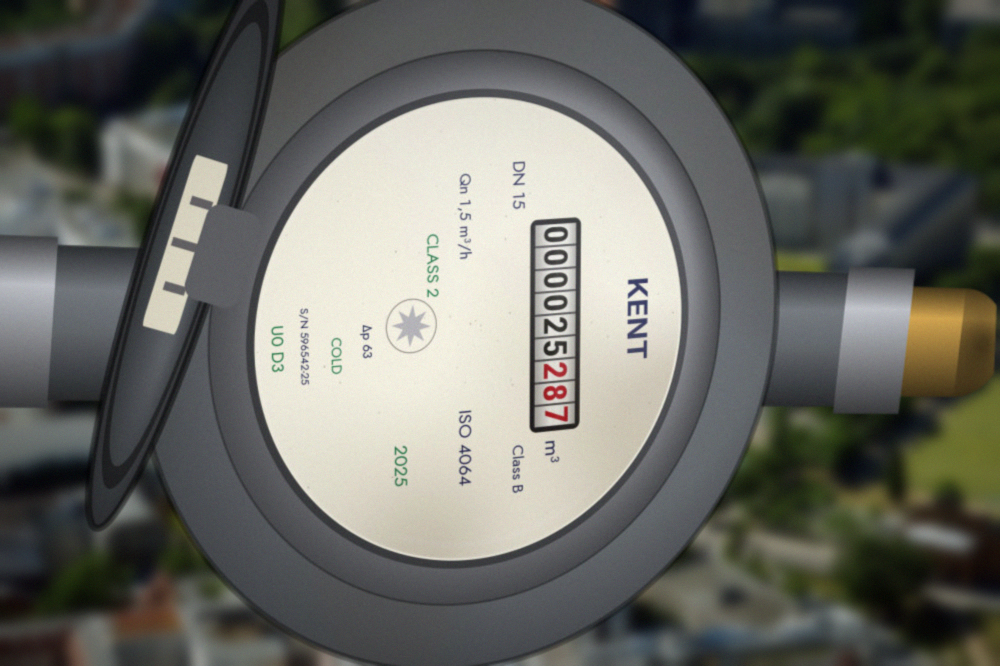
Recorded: {"value": 25.287, "unit": "m³"}
